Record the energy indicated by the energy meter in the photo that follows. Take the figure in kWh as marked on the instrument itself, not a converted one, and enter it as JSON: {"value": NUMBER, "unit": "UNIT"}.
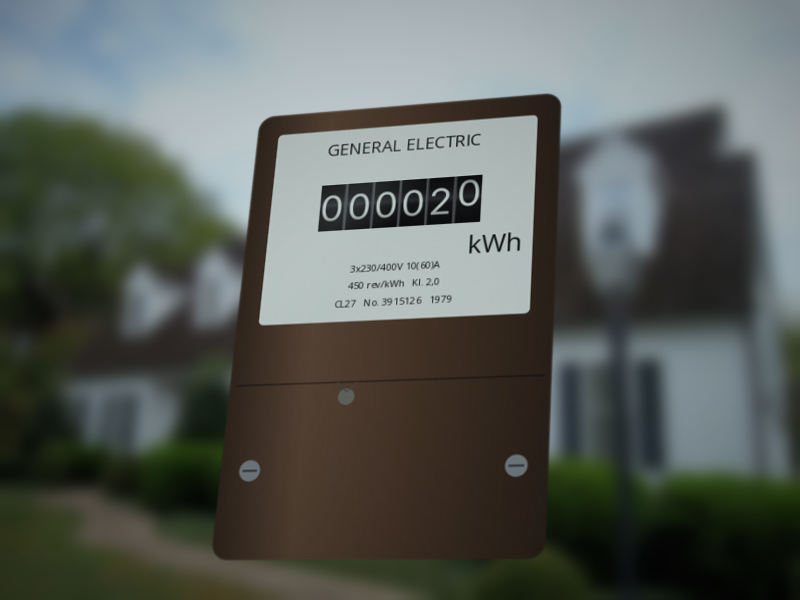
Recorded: {"value": 20, "unit": "kWh"}
